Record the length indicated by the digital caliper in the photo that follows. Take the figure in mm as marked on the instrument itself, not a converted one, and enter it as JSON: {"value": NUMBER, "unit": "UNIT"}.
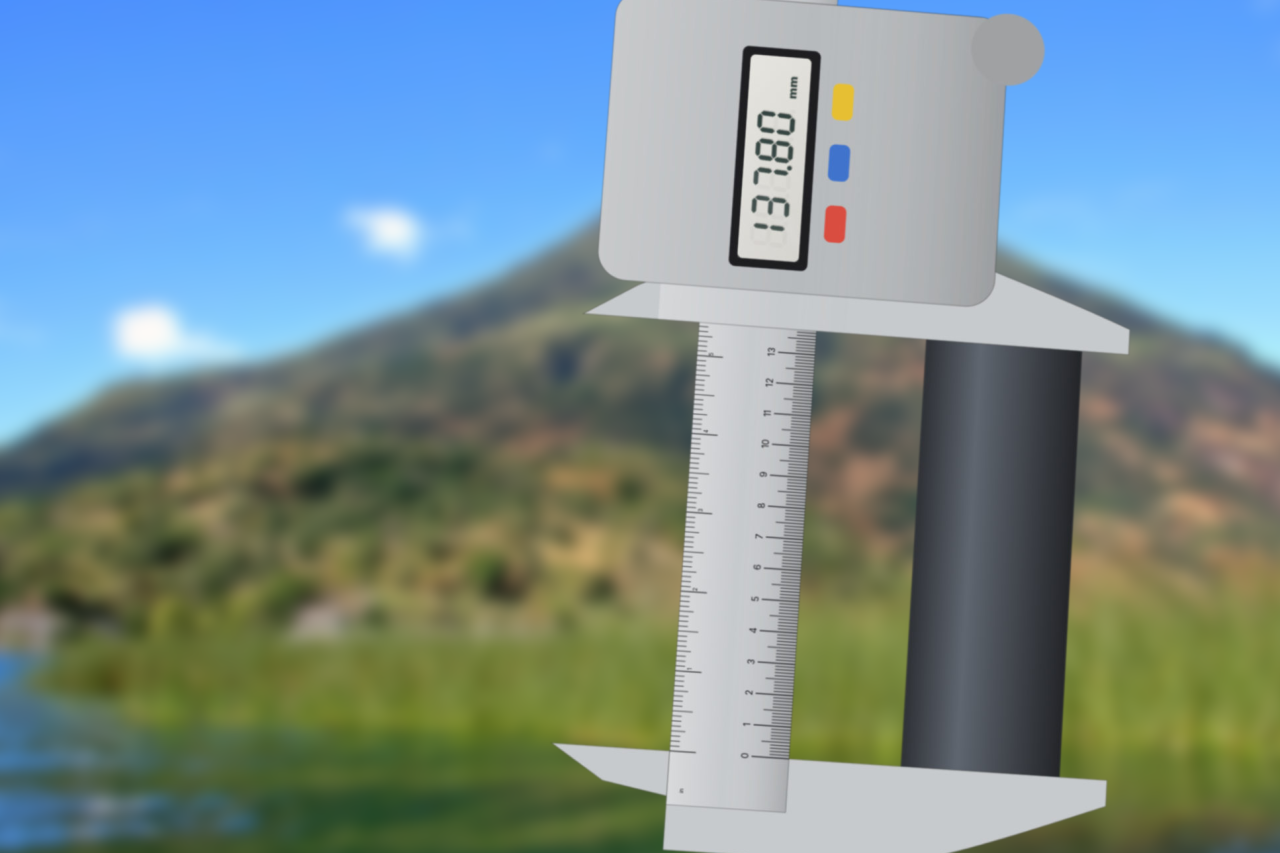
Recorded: {"value": 137.80, "unit": "mm"}
